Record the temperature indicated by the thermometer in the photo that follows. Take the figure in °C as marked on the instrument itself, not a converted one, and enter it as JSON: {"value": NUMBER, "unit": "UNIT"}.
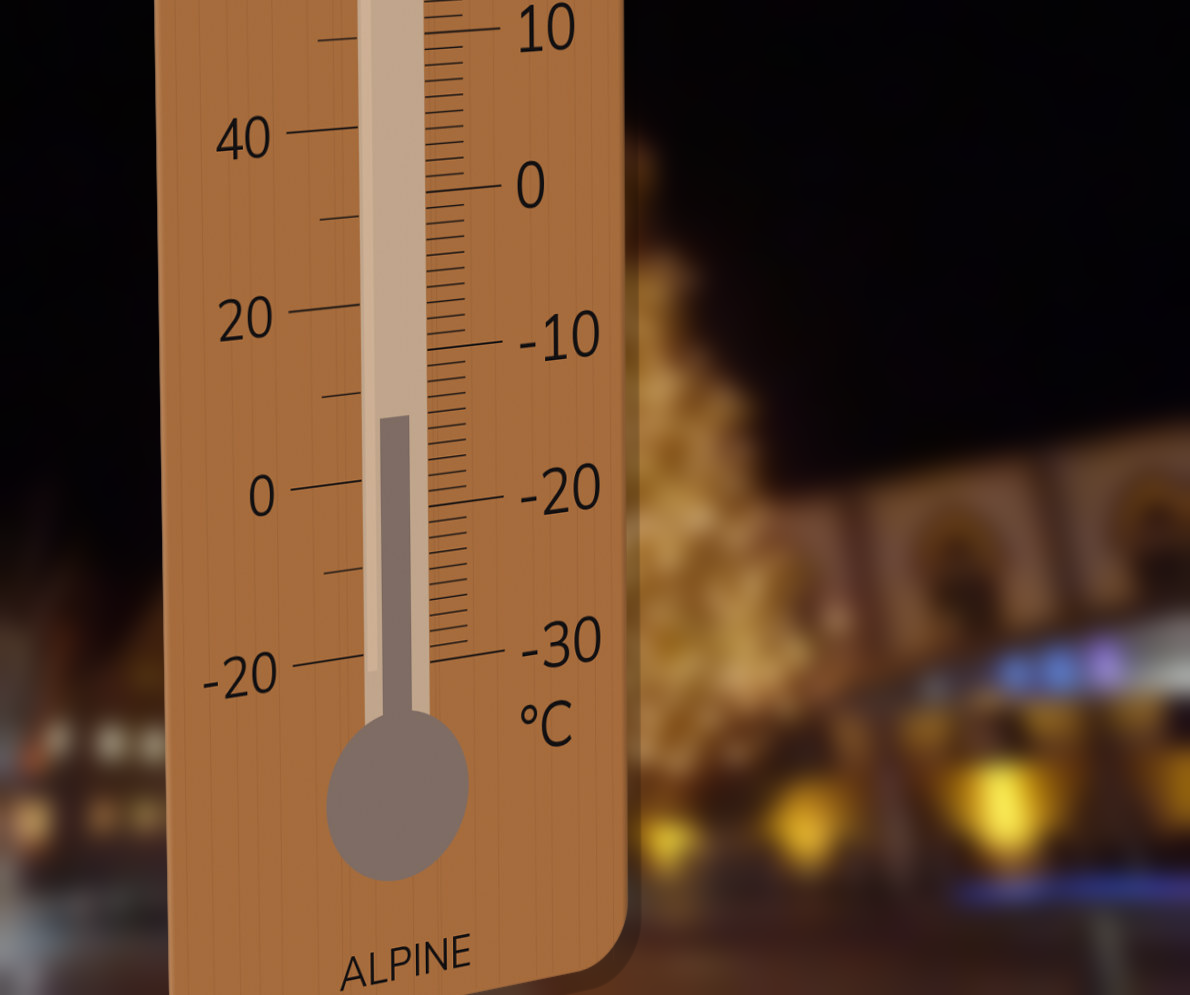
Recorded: {"value": -14, "unit": "°C"}
